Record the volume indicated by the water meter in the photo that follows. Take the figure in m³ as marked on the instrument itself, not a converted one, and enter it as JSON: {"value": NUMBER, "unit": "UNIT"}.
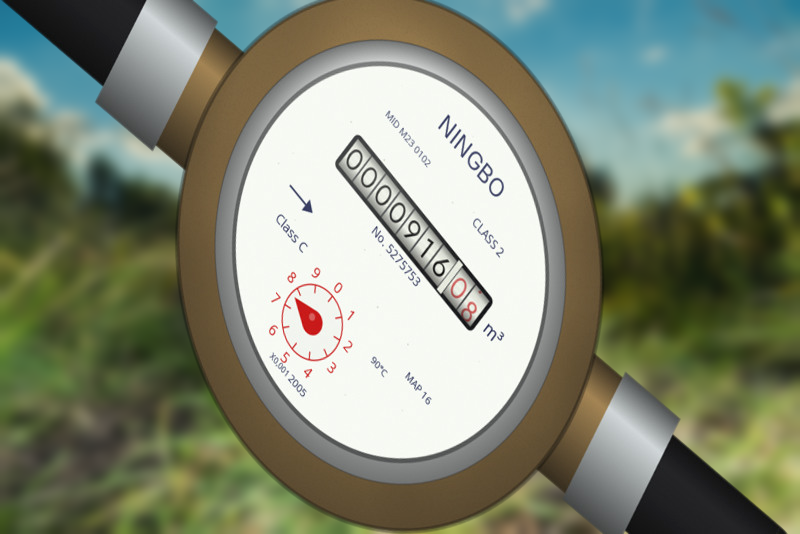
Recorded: {"value": 916.077, "unit": "m³"}
